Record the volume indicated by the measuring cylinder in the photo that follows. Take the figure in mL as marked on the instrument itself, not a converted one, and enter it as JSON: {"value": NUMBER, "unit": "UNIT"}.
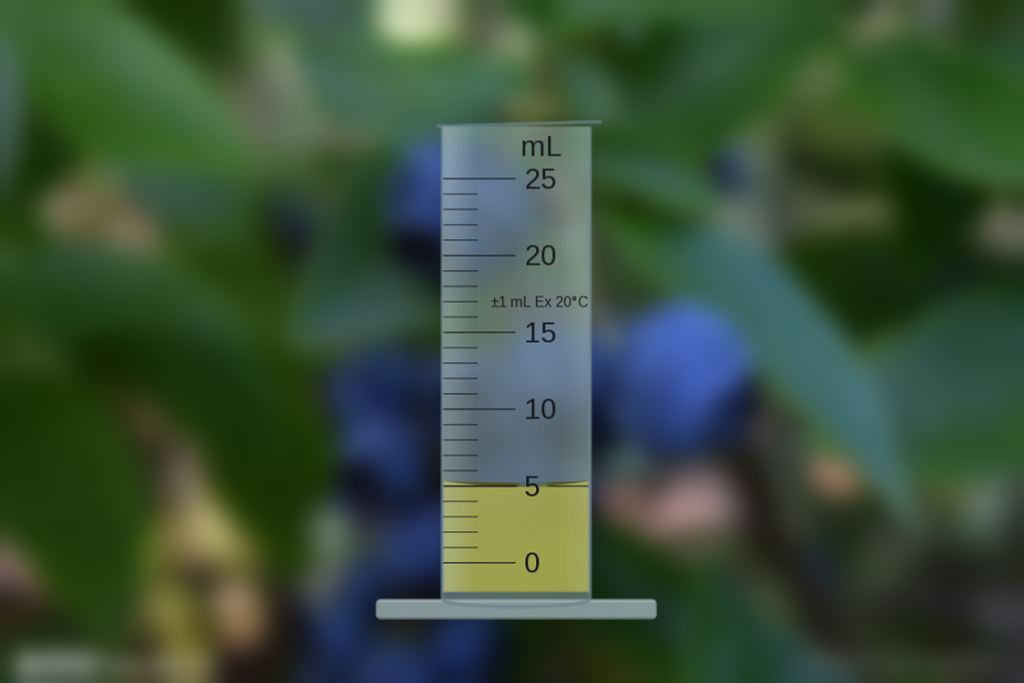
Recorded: {"value": 5, "unit": "mL"}
